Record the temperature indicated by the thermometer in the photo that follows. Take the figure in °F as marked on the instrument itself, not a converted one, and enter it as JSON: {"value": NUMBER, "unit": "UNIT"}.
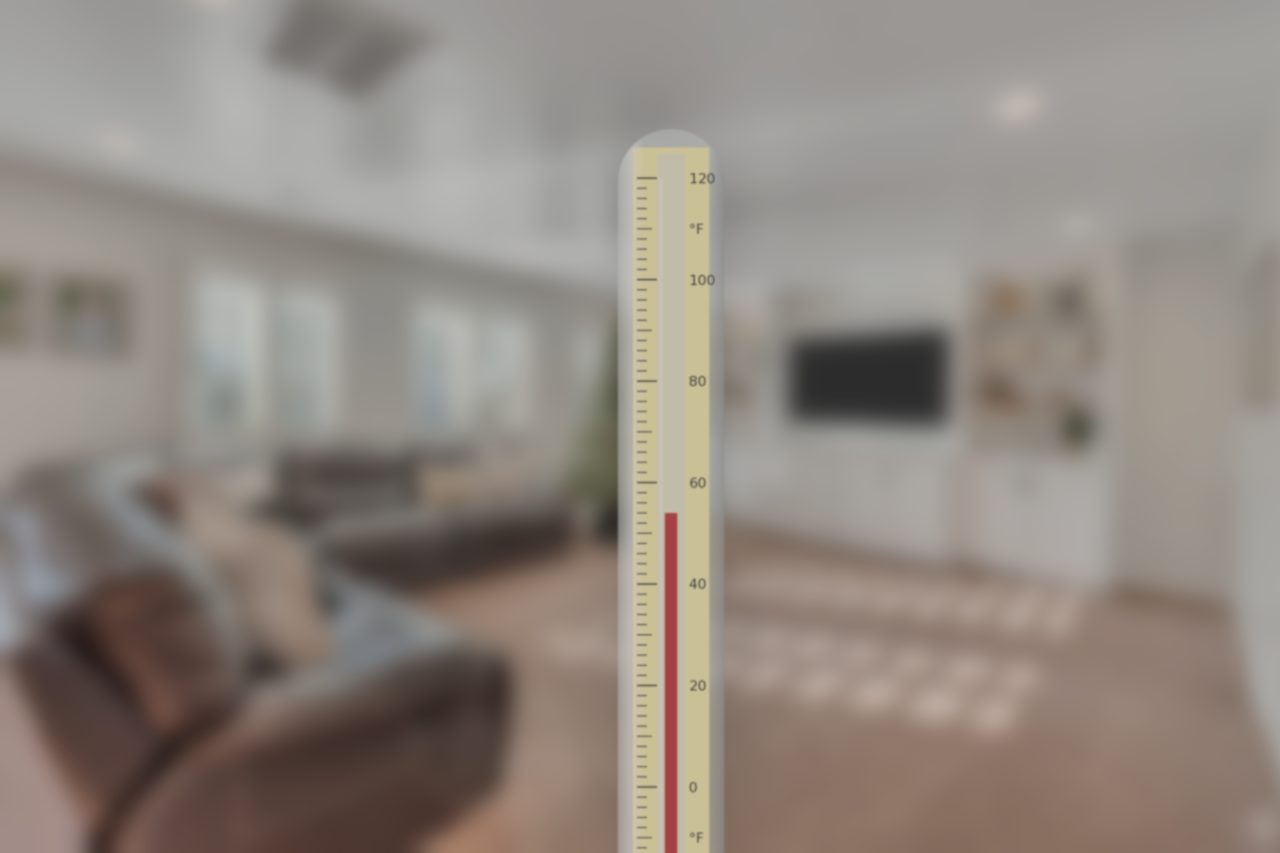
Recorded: {"value": 54, "unit": "°F"}
